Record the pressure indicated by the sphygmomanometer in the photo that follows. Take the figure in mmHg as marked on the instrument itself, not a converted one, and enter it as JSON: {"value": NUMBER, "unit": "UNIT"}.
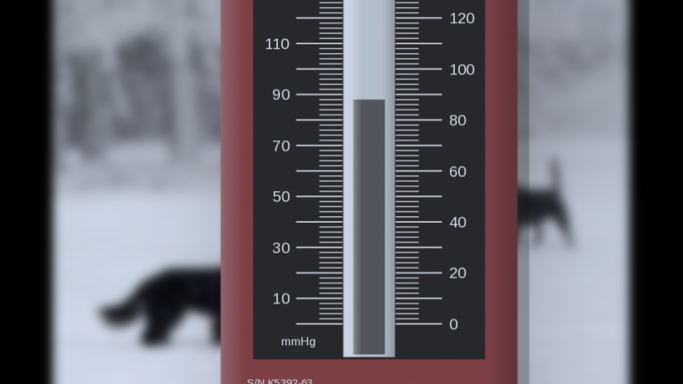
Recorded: {"value": 88, "unit": "mmHg"}
